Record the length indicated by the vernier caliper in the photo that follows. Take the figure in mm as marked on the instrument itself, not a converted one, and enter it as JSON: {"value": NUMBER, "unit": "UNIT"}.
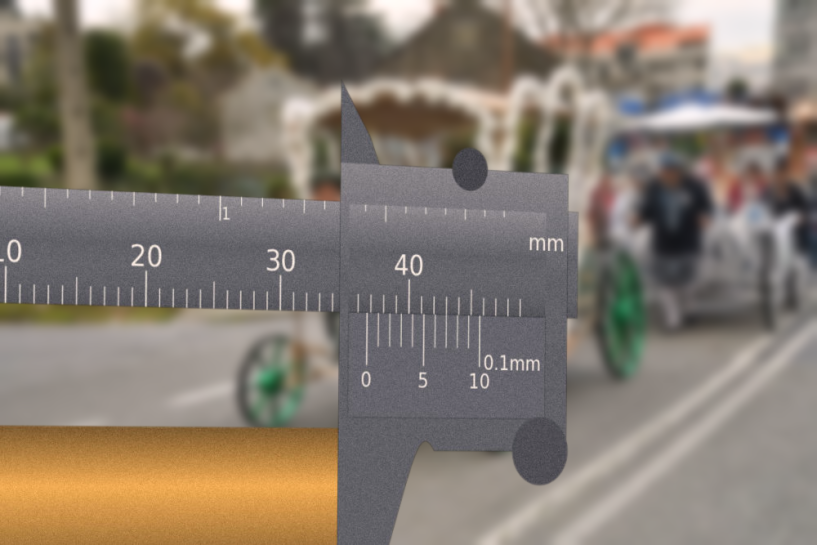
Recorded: {"value": 36.7, "unit": "mm"}
